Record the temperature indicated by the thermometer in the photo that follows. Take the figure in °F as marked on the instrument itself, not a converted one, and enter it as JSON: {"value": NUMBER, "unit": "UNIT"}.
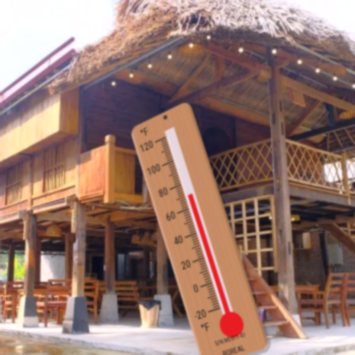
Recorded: {"value": 70, "unit": "°F"}
